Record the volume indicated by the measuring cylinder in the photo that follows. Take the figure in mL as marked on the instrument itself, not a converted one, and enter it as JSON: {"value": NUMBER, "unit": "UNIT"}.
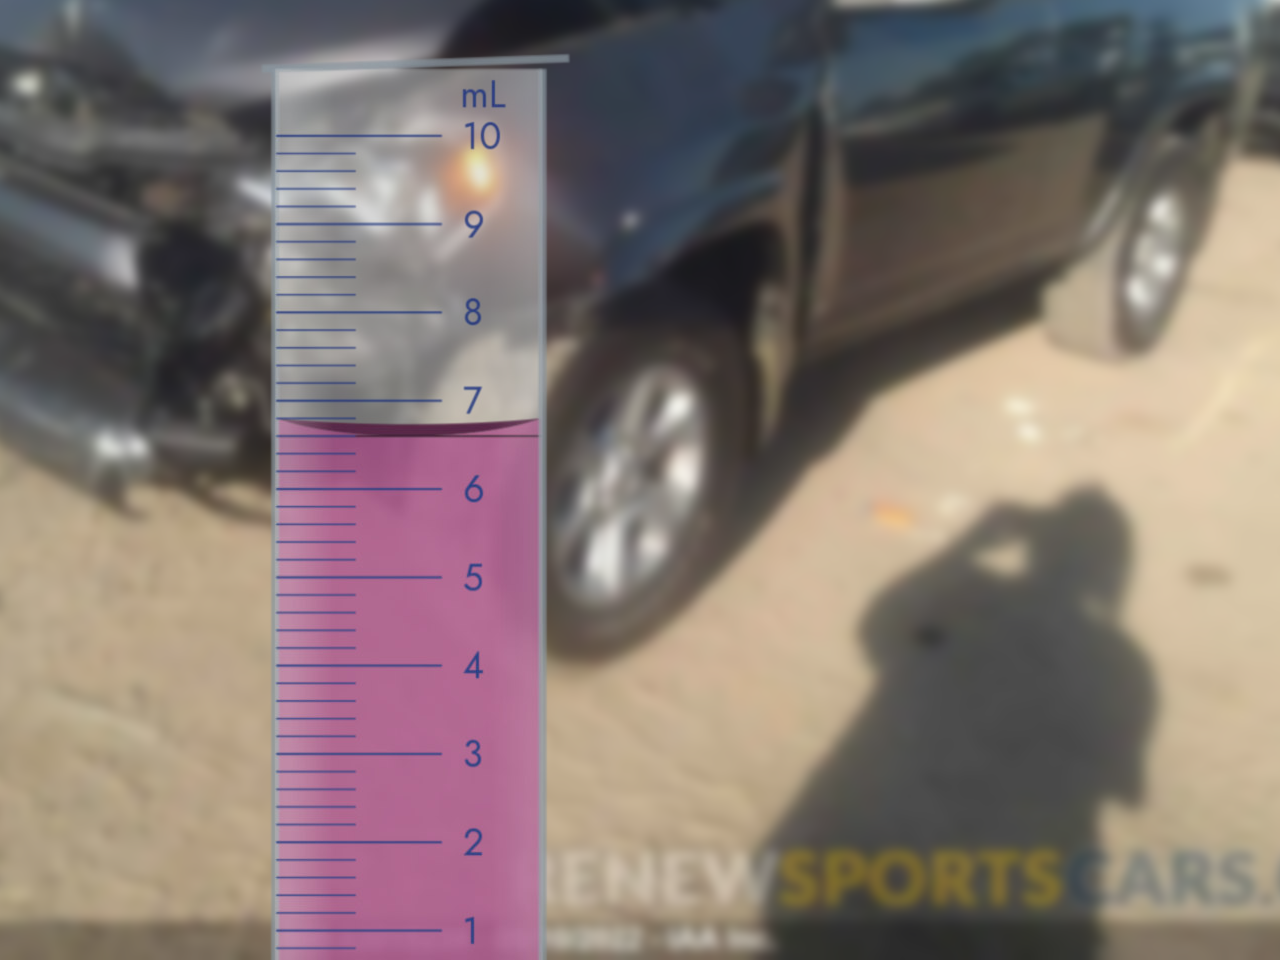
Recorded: {"value": 6.6, "unit": "mL"}
